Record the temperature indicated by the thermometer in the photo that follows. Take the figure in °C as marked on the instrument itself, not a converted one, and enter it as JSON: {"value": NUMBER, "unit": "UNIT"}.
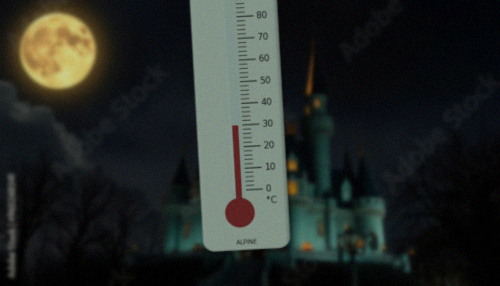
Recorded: {"value": 30, "unit": "°C"}
